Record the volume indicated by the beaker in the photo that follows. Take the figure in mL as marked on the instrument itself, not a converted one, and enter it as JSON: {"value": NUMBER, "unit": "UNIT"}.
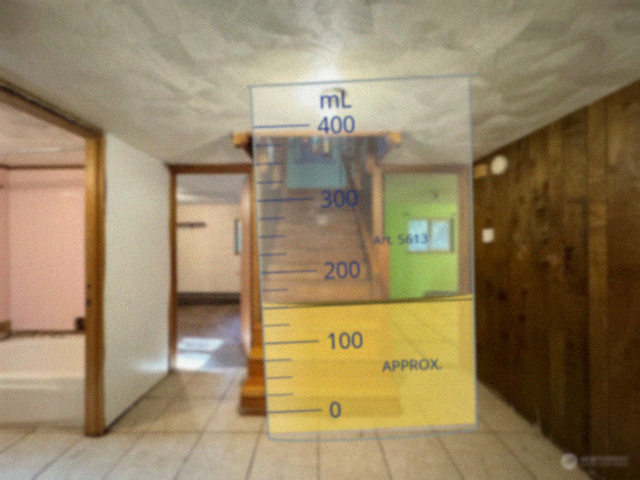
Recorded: {"value": 150, "unit": "mL"}
